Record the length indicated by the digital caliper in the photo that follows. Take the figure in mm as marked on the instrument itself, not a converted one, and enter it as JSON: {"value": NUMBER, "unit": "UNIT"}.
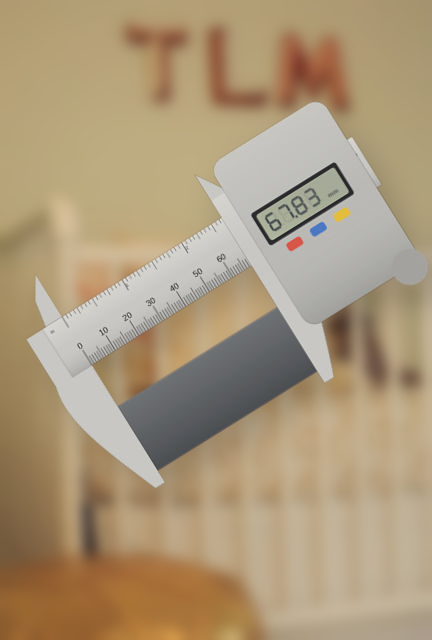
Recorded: {"value": 67.83, "unit": "mm"}
